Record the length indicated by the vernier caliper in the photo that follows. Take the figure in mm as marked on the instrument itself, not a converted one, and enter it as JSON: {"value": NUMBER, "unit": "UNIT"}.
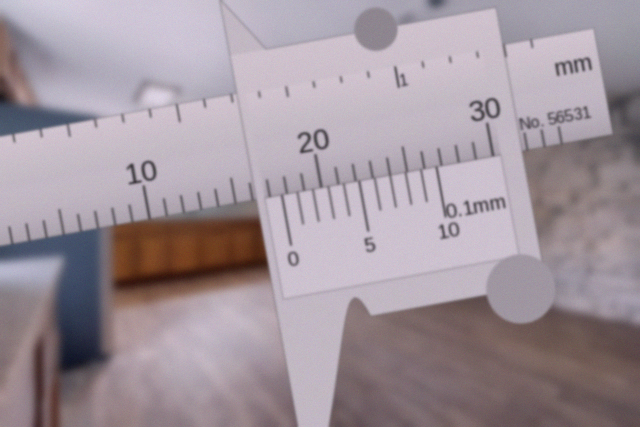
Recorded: {"value": 17.7, "unit": "mm"}
